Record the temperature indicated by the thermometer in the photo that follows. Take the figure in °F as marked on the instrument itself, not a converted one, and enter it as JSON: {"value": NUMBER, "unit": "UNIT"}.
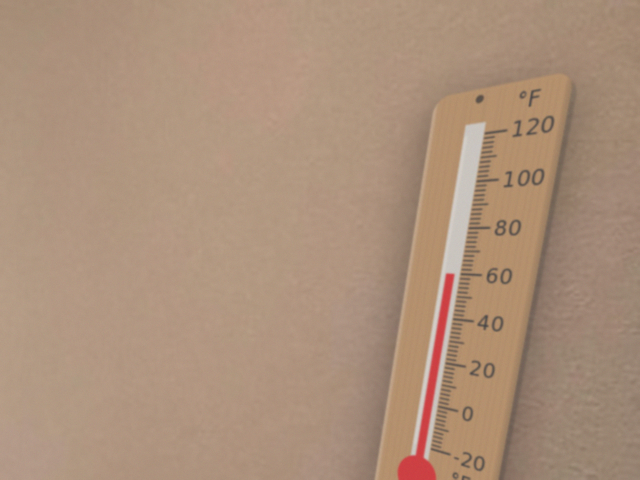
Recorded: {"value": 60, "unit": "°F"}
